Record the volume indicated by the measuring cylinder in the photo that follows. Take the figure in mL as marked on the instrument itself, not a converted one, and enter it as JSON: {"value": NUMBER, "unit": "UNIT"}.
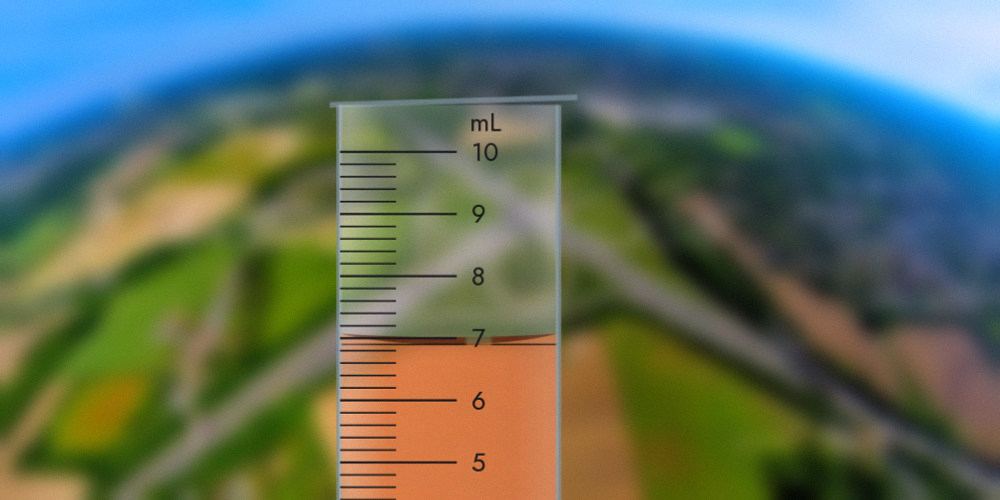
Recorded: {"value": 6.9, "unit": "mL"}
